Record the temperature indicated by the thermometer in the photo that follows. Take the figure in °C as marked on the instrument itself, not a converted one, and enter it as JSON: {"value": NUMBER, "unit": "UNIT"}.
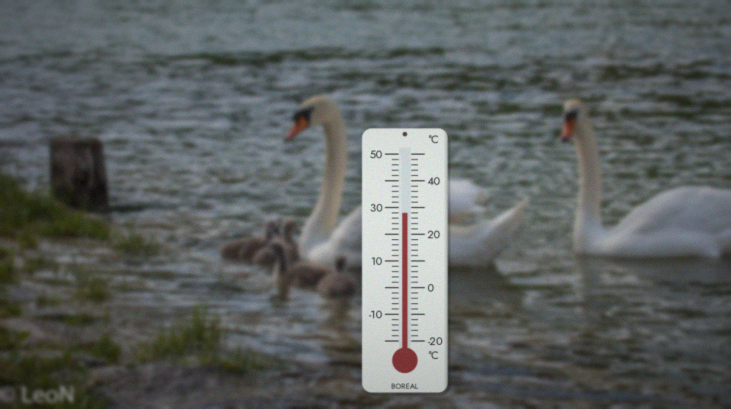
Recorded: {"value": 28, "unit": "°C"}
